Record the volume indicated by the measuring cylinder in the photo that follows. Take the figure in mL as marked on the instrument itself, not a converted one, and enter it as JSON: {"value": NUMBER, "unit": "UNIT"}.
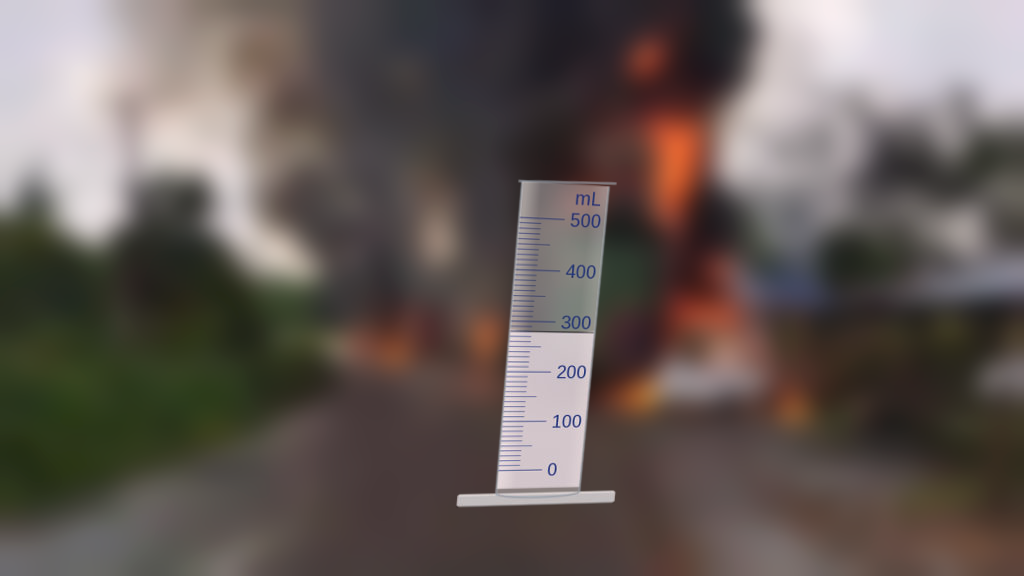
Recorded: {"value": 280, "unit": "mL"}
